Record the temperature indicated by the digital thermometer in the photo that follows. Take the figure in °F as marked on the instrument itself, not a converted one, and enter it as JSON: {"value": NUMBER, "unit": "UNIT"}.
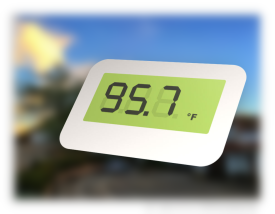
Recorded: {"value": 95.7, "unit": "°F"}
